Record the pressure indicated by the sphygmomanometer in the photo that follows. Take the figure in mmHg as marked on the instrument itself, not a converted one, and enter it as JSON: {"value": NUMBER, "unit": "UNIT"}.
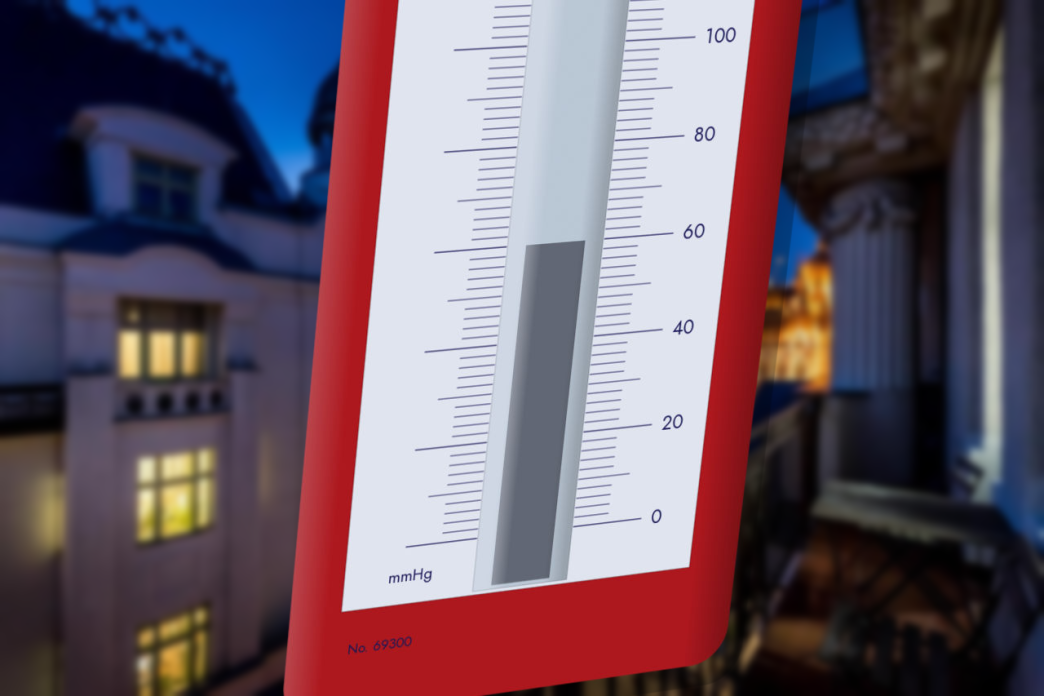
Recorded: {"value": 60, "unit": "mmHg"}
